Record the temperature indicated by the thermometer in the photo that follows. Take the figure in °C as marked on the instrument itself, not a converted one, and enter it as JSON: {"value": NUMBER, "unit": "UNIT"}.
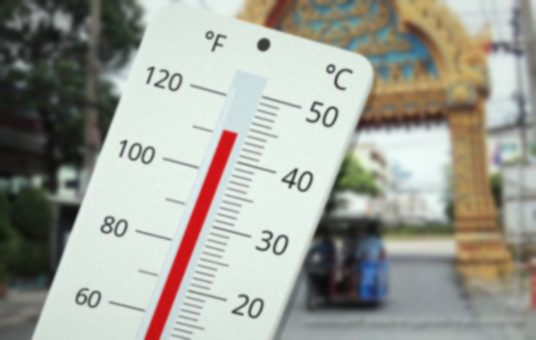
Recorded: {"value": 44, "unit": "°C"}
